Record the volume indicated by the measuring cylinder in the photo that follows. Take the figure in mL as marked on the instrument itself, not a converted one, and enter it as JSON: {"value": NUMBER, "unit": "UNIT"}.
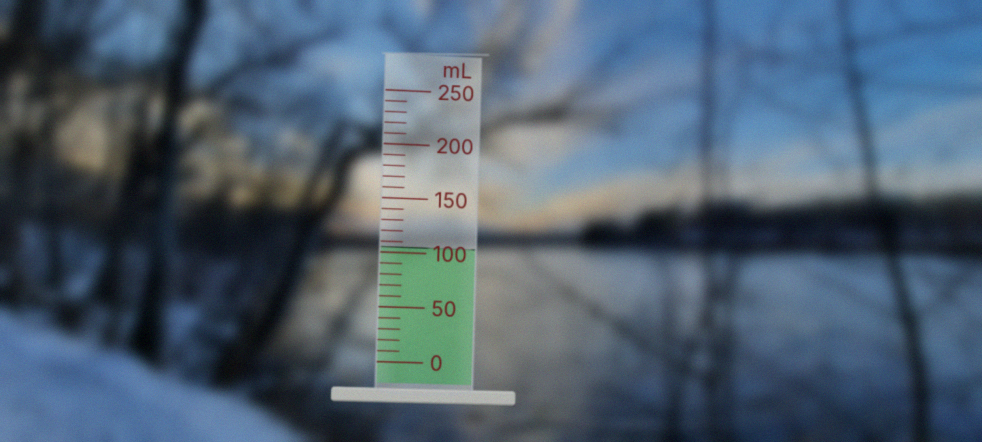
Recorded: {"value": 105, "unit": "mL"}
